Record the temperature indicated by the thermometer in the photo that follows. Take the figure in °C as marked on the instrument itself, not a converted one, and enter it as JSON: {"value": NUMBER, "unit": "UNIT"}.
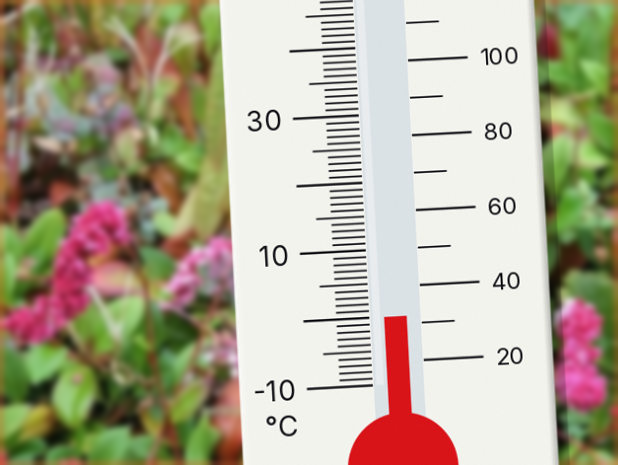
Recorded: {"value": 0, "unit": "°C"}
